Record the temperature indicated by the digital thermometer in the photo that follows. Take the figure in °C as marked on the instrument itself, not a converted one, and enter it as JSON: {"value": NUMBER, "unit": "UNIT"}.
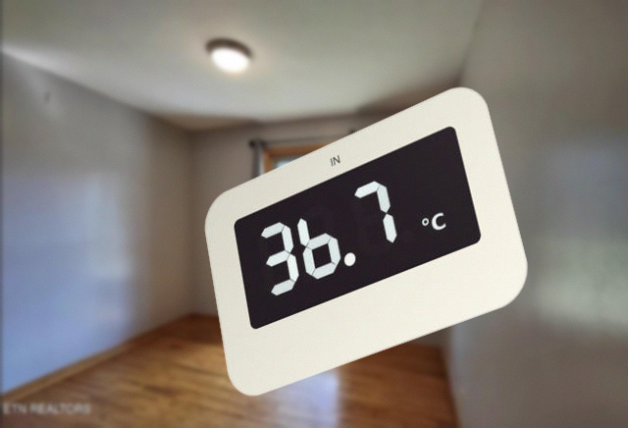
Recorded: {"value": 36.7, "unit": "°C"}
